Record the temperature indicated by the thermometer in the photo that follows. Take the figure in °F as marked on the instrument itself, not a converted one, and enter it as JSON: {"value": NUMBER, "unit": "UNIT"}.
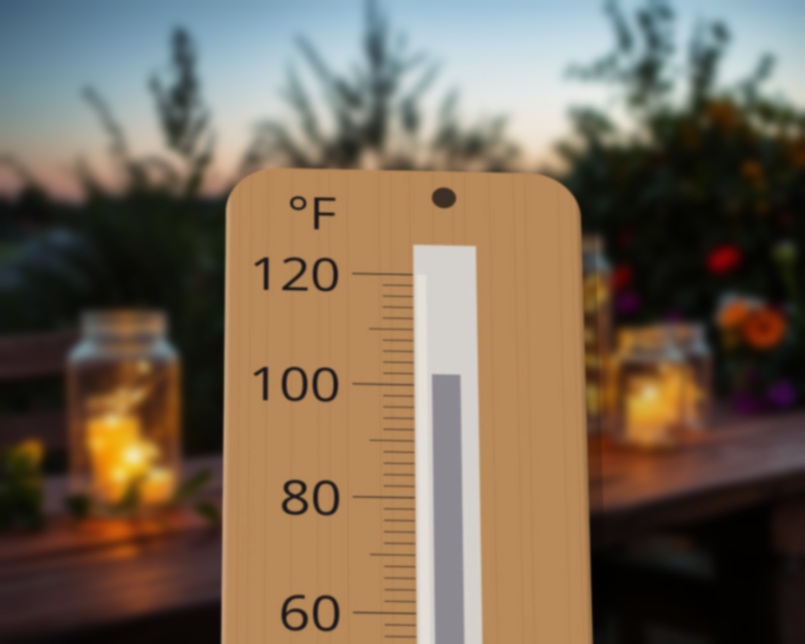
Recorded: {"value": 102, "unit": "°F"}
